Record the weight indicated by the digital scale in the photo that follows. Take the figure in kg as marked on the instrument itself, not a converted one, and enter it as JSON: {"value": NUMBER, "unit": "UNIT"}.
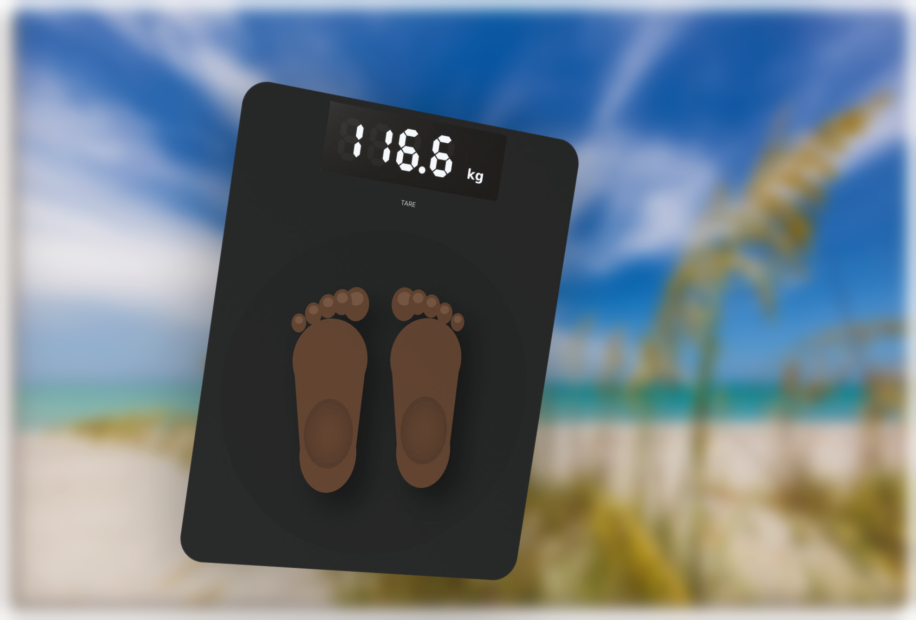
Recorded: {"value": 116.6, "unit": "kg"}
